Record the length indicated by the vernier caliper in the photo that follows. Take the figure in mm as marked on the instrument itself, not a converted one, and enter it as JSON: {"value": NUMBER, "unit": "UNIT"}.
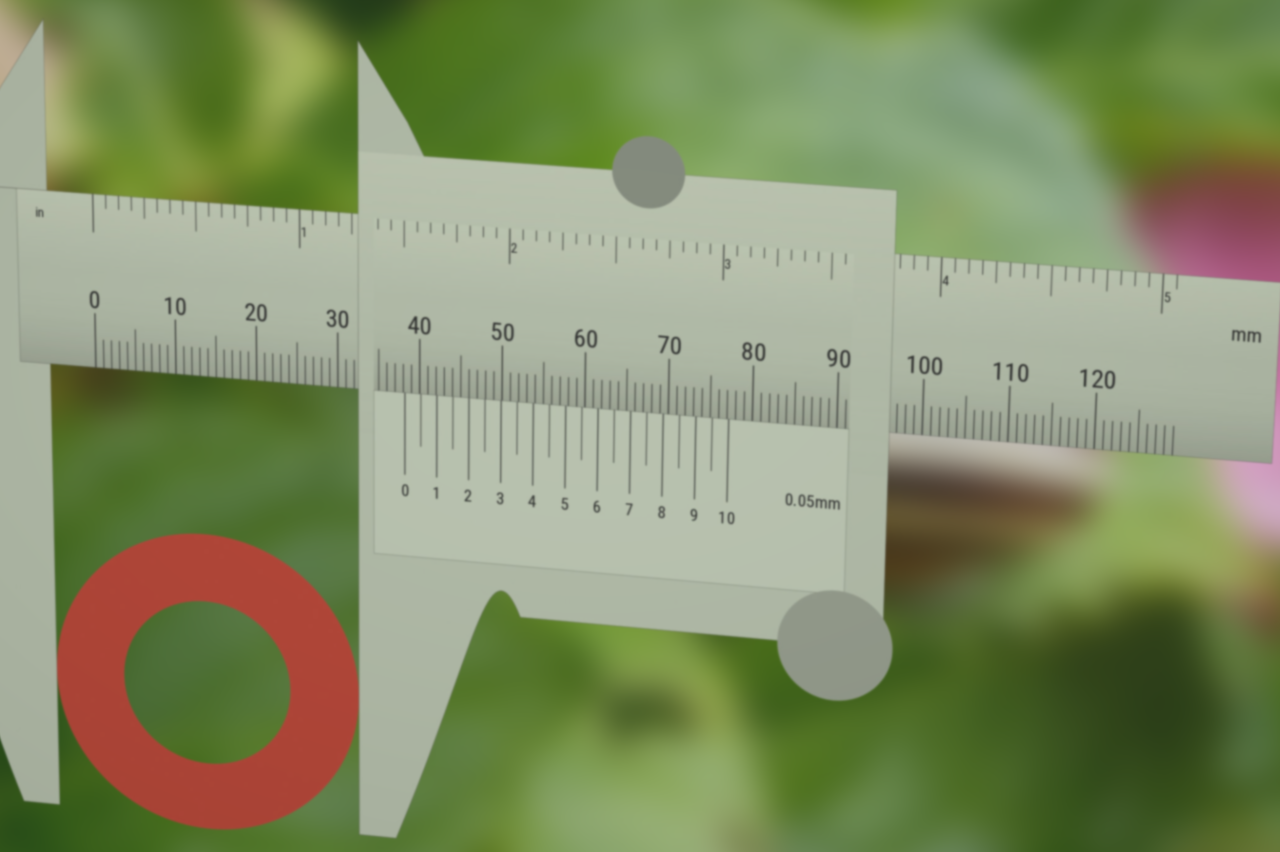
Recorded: {"value": 38.2, "unit": "mm"}
